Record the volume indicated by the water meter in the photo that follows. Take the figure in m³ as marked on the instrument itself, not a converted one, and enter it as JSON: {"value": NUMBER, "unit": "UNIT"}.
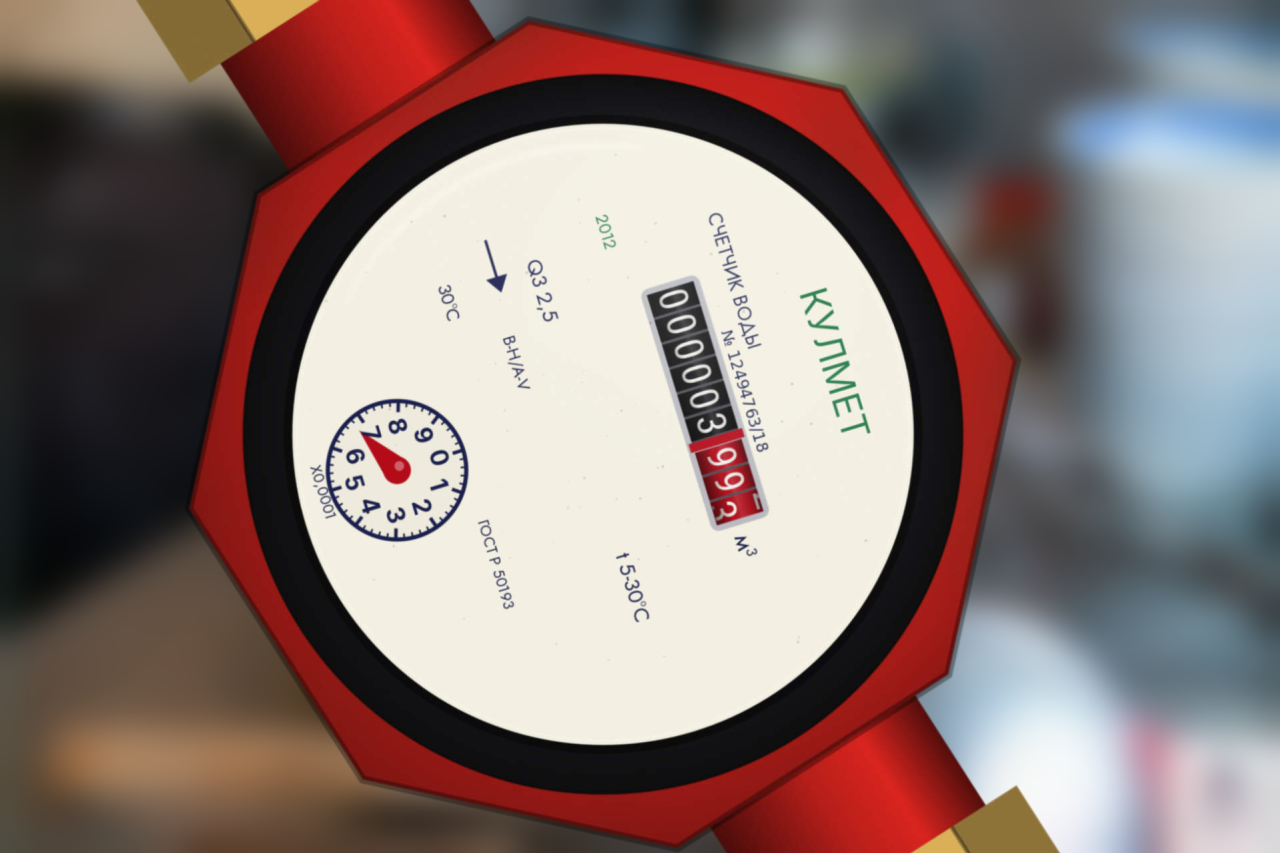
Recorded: {"value": 3.9926, "unit": "m³"}
